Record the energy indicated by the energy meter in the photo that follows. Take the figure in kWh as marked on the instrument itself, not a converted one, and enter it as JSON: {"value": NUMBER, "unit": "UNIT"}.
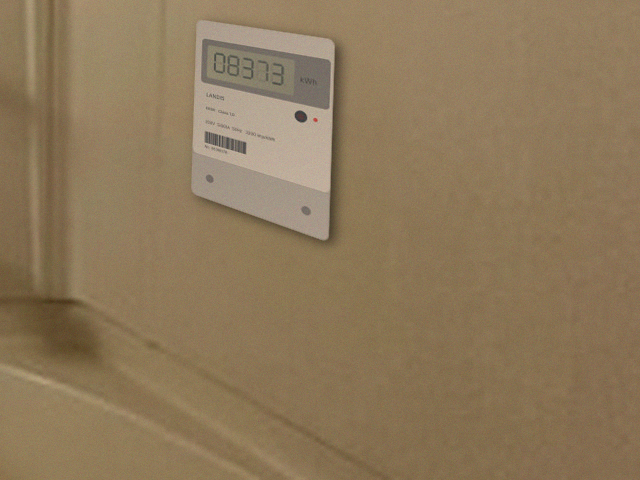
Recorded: {"value": 8373, "unit": "kWh"}
